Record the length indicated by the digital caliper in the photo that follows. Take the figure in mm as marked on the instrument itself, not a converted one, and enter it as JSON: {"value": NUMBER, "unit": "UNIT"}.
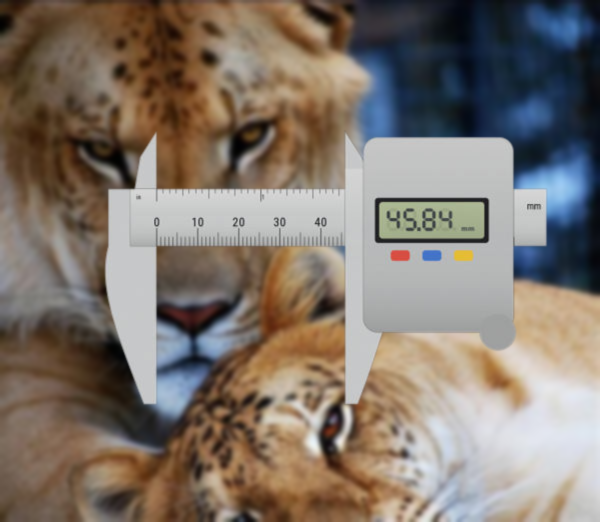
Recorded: {"value": 45.84, "unit": "mm"}
